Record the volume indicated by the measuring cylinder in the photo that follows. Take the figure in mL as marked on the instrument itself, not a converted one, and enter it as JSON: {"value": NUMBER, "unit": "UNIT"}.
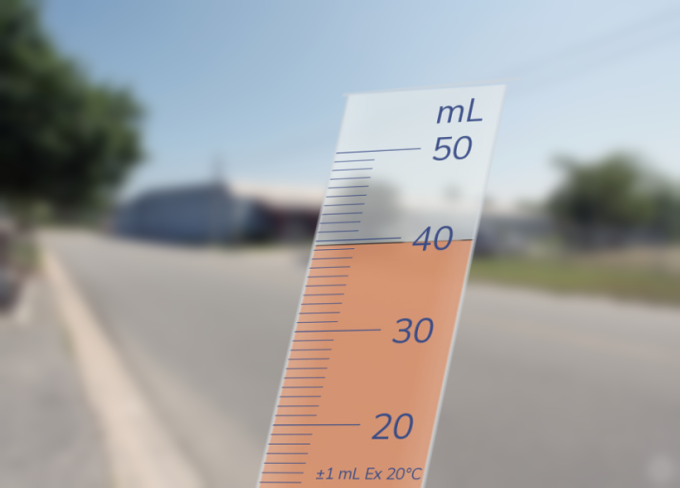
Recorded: {"value": 39.5, "unit": "mL"}
